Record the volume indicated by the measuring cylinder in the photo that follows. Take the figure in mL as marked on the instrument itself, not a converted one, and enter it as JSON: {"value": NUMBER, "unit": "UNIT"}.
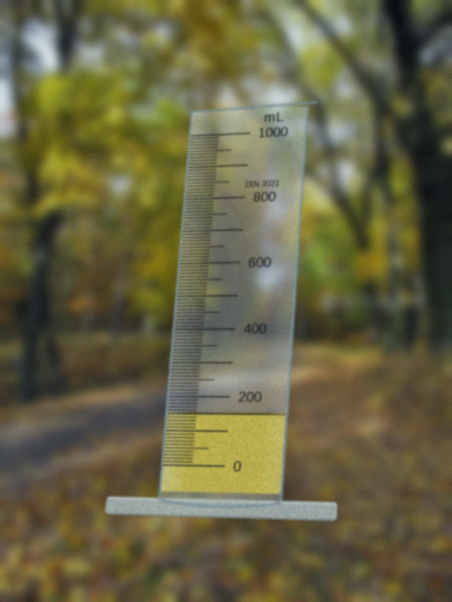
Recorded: {"value": 150, "unit": "mL"}
